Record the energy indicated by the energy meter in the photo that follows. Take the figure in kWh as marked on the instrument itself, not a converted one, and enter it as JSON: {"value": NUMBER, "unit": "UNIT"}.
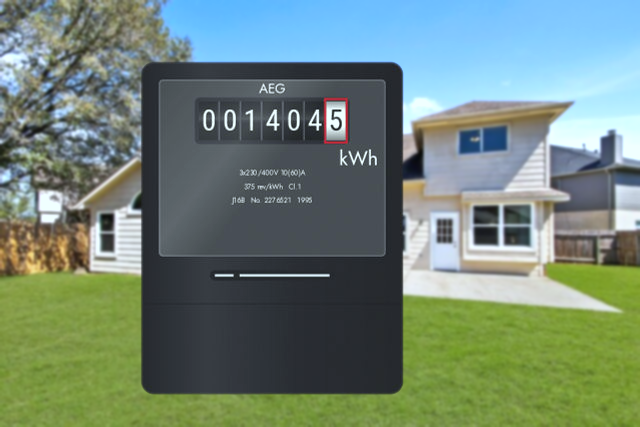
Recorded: {"value": 1404.5, "unit": "kWh"}
